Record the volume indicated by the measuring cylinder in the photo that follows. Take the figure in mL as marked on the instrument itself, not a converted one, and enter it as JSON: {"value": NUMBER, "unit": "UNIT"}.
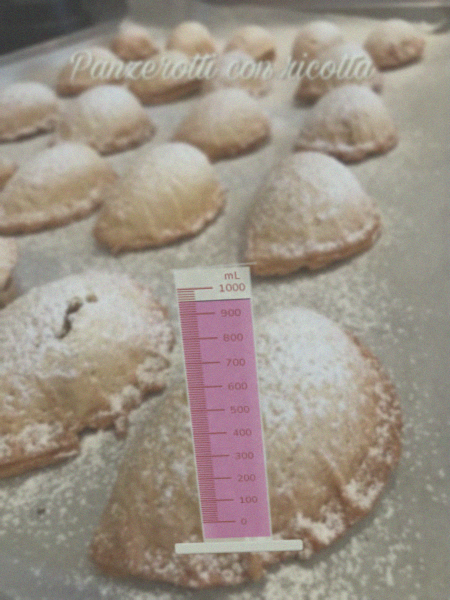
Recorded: {"value": 950, "unit": "mL"}
